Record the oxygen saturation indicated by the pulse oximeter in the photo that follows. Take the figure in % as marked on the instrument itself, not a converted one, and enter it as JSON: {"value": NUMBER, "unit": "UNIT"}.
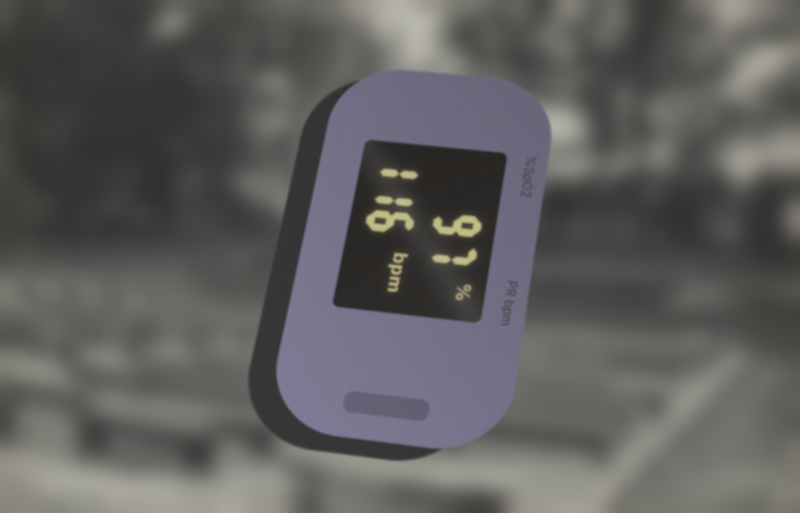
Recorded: {"value": 97, "unit": "%"}
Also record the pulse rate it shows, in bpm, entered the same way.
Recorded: {"value": 116, "unit": "bpm"}
